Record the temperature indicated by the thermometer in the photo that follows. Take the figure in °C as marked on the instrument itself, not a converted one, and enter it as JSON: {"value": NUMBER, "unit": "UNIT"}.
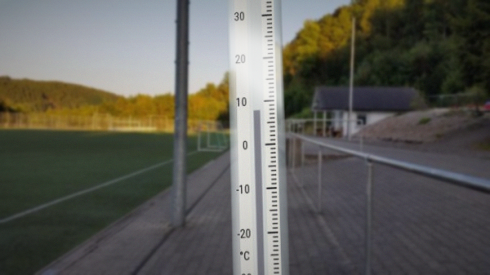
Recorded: {"value": 8, "unit": "°C"}
